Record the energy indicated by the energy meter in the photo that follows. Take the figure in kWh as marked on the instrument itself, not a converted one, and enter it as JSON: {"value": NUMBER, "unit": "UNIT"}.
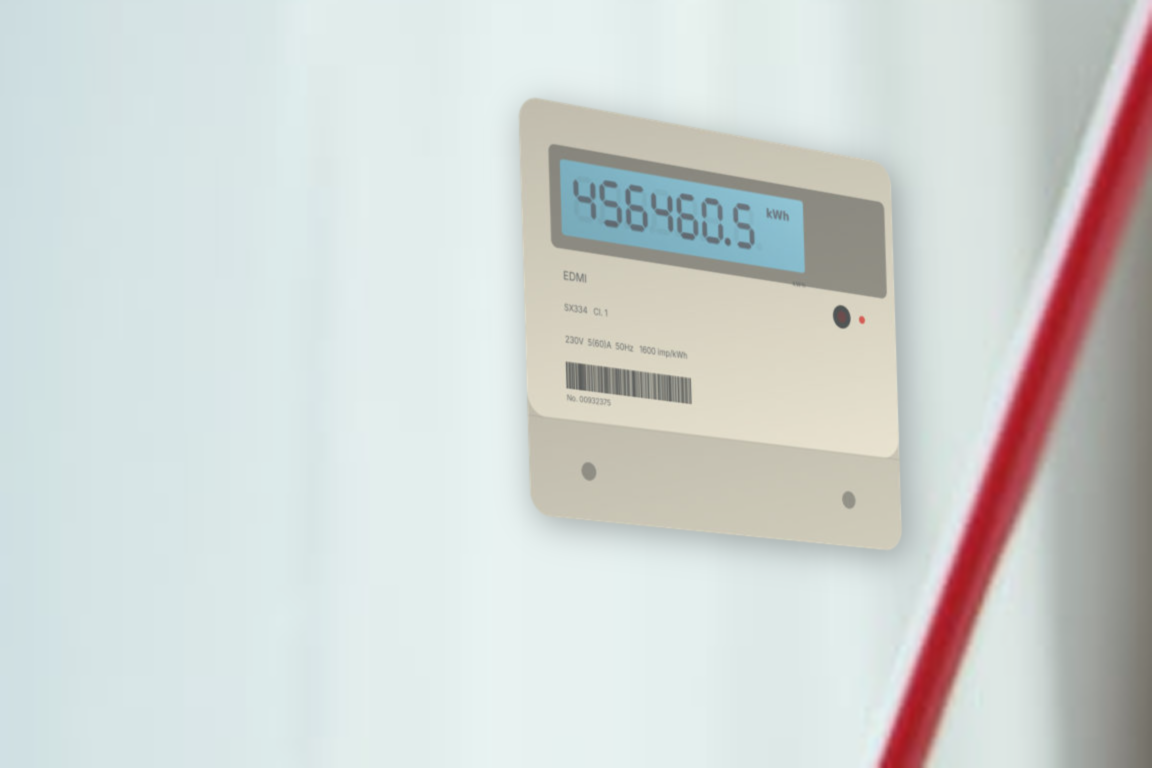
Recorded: {"value": 456460.5, "unit": "kWh"}
